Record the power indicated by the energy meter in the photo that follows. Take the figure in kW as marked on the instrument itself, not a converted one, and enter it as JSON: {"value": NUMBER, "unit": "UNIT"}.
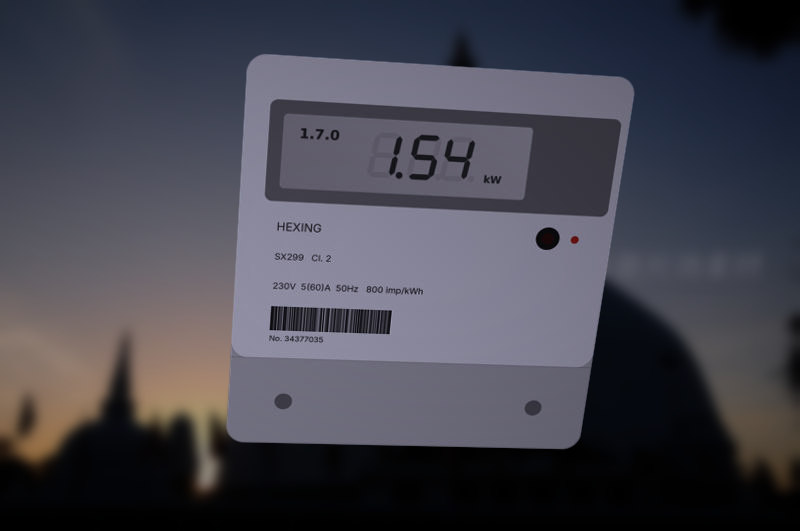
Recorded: {"value": 1.54, "unit": "kW"}
